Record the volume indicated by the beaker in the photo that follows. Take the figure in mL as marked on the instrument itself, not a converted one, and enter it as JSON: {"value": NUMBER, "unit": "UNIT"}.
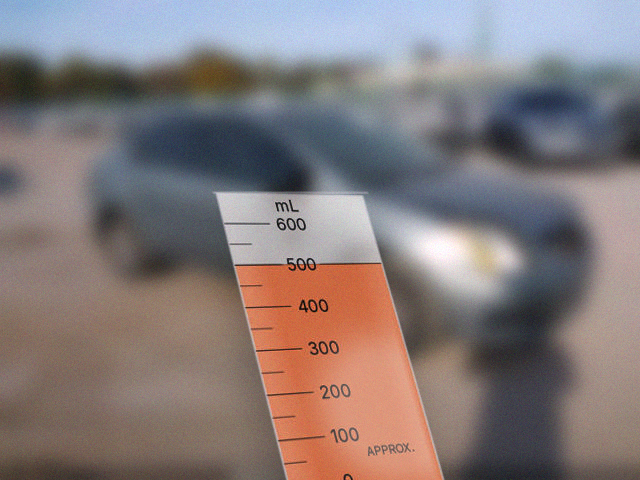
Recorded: {"value": 500, "unit": "mL"}
